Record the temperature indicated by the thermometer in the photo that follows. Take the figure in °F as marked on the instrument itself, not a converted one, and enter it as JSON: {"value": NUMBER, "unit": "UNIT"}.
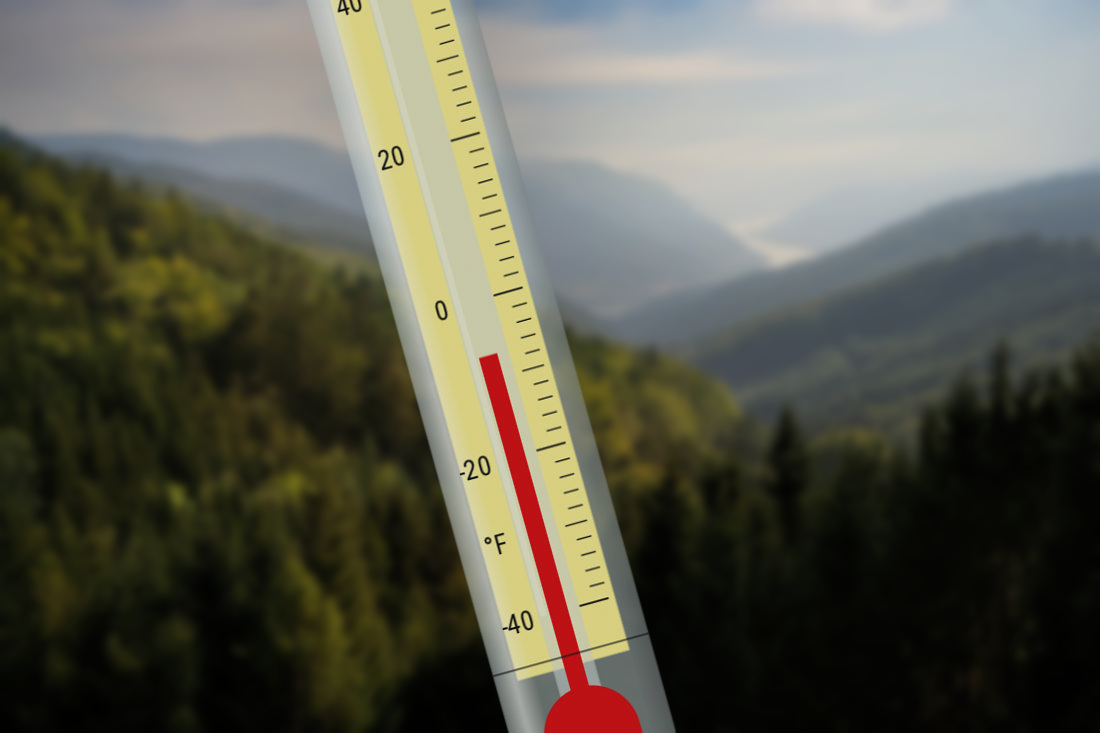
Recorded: {"value": -7, "unit": "°F"}
